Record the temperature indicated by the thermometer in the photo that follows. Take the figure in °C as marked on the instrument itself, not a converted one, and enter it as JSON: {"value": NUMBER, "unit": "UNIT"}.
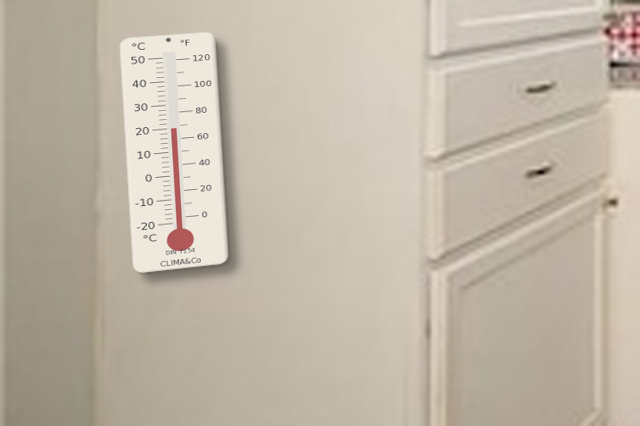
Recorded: {"value": 20, "unit": "°C"}
